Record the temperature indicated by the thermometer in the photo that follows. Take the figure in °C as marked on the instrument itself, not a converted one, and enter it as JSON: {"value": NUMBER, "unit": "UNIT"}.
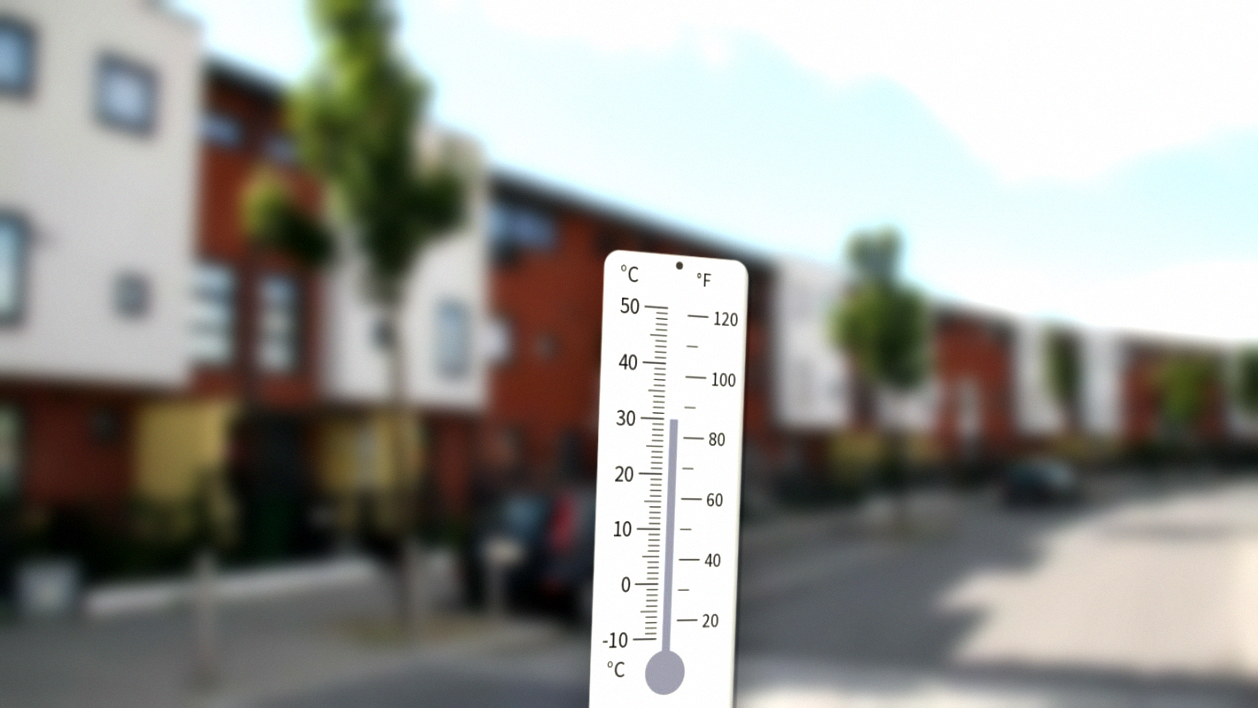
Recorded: {"value": 30, "unit": "°C"}
